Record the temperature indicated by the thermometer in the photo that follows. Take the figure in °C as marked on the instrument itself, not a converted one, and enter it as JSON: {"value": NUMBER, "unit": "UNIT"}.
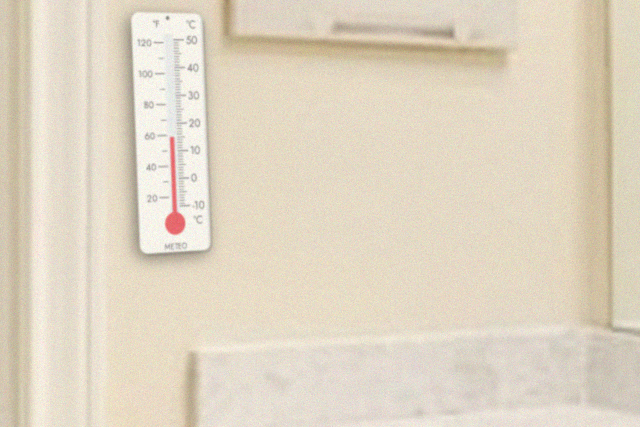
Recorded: {"value": 15, "unit": "°C"}
